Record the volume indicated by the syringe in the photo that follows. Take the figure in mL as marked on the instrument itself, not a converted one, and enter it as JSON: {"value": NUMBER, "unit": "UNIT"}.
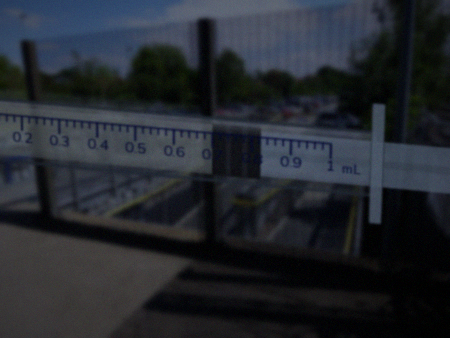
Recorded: {"value": 0.7, "unit": "mL"}
